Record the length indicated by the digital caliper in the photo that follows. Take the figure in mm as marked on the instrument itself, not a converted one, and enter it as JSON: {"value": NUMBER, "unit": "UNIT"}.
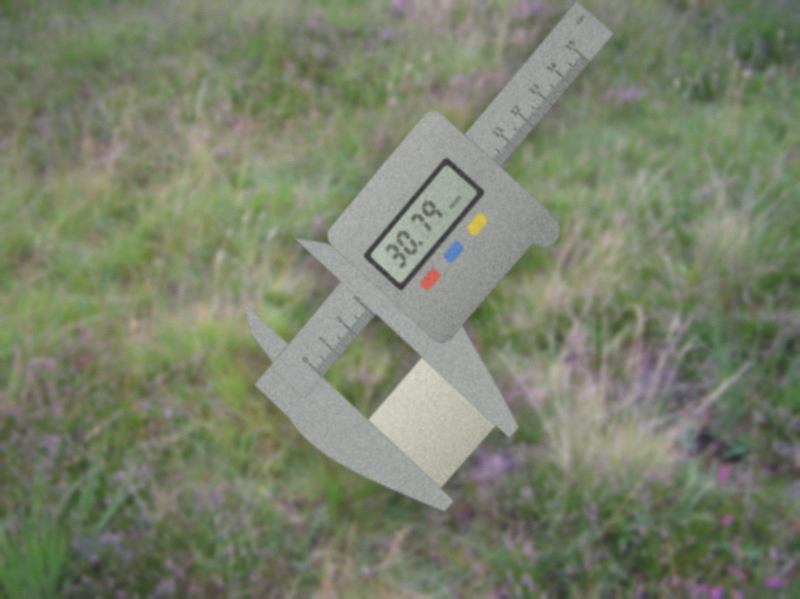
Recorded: {"value": 30.79, "unit": "mm"}
